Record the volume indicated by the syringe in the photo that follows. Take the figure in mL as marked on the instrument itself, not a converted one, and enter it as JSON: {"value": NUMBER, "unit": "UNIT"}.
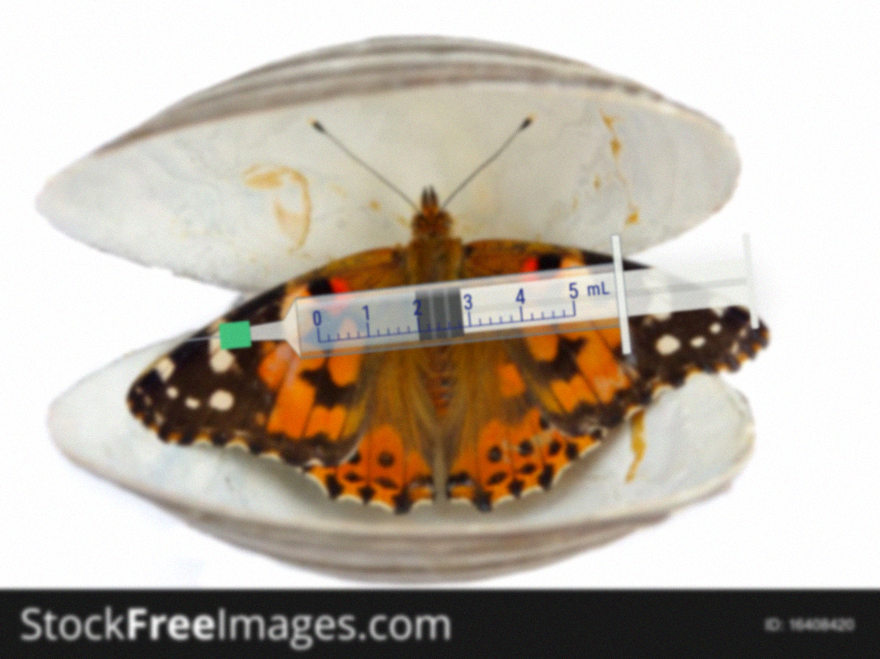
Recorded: {"value": 2, "unit": "mL"}
